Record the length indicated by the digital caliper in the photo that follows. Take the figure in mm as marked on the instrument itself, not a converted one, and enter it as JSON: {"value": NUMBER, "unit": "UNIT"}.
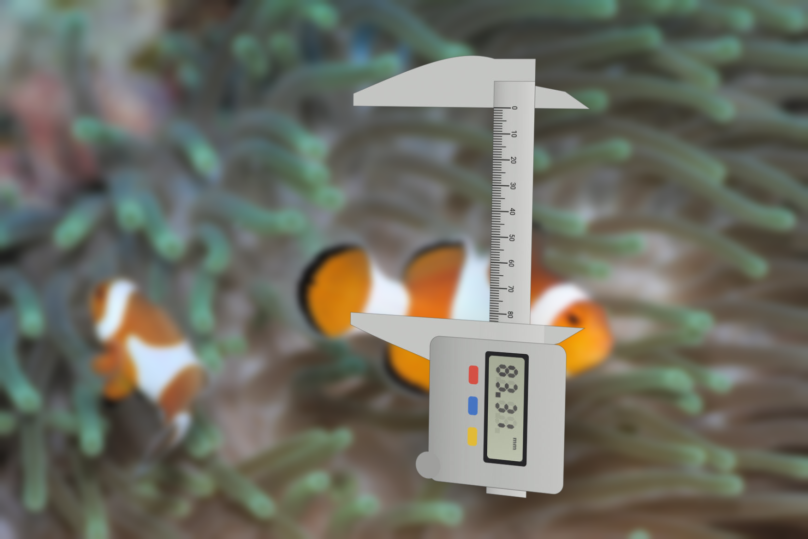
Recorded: {"value": 83.31, "unit": "mm"}
